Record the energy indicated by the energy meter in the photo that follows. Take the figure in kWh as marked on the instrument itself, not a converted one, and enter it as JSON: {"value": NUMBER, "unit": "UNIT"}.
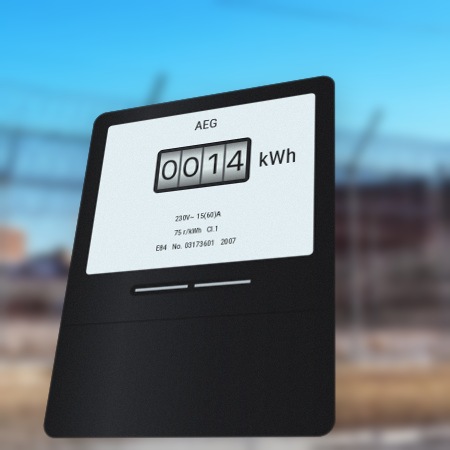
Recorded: {"value": 14, "unit": "kWh"}
